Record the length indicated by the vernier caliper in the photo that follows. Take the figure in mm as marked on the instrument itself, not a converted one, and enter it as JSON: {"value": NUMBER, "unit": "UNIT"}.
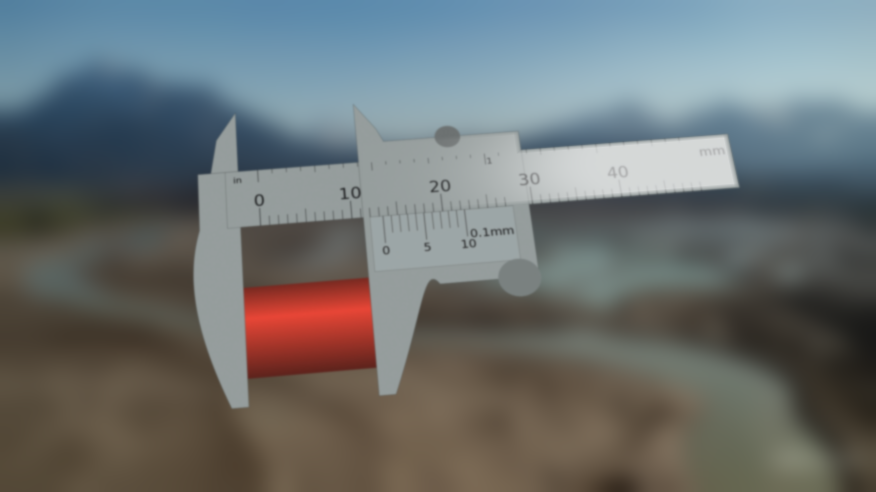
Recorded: {"value": 13.4, "unit": "mm"}
